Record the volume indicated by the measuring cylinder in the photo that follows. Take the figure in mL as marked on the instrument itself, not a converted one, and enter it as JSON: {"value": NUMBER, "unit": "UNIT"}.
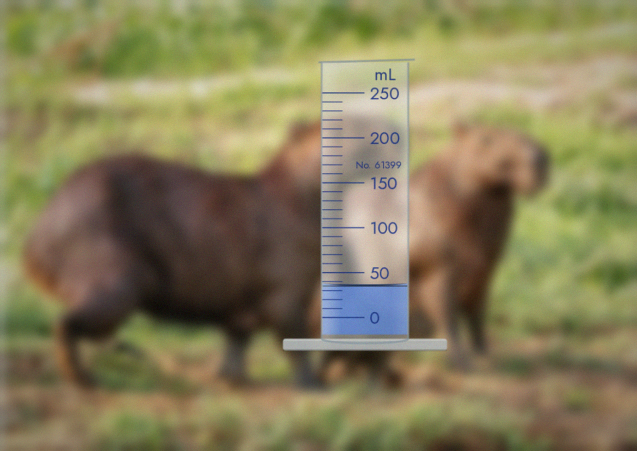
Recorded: {"value": 35, "unit": "mL"}
